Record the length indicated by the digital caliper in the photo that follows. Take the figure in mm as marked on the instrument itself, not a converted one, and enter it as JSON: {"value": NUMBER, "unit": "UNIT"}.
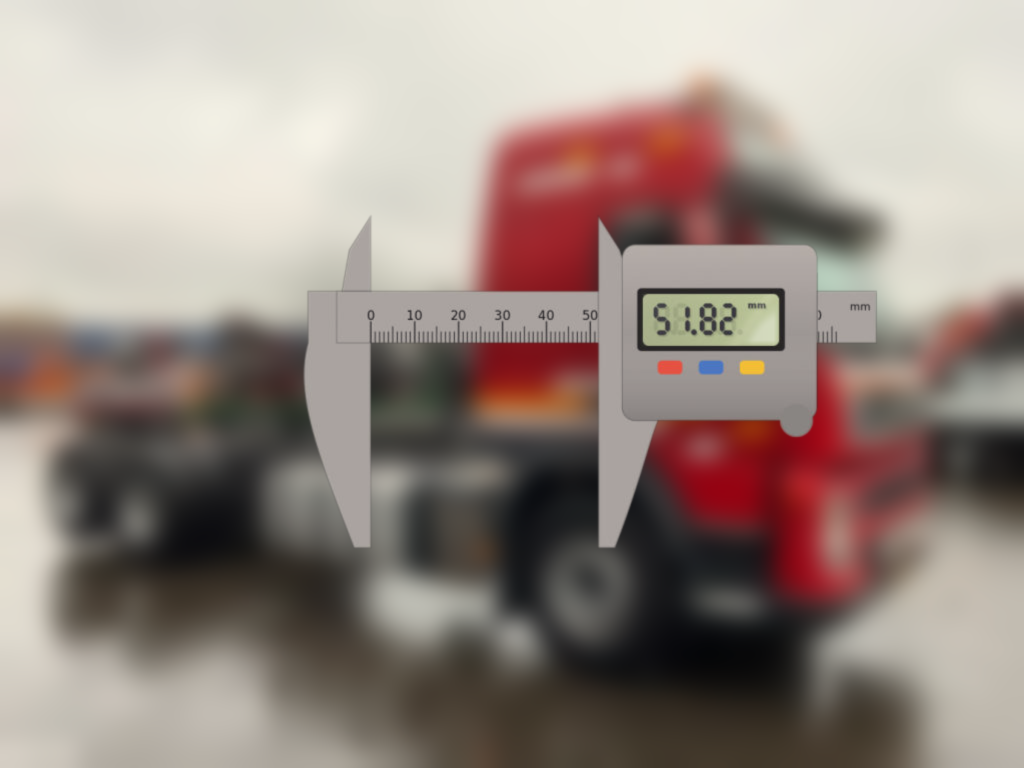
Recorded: {"value": 51.82, "unit": "mm"}
